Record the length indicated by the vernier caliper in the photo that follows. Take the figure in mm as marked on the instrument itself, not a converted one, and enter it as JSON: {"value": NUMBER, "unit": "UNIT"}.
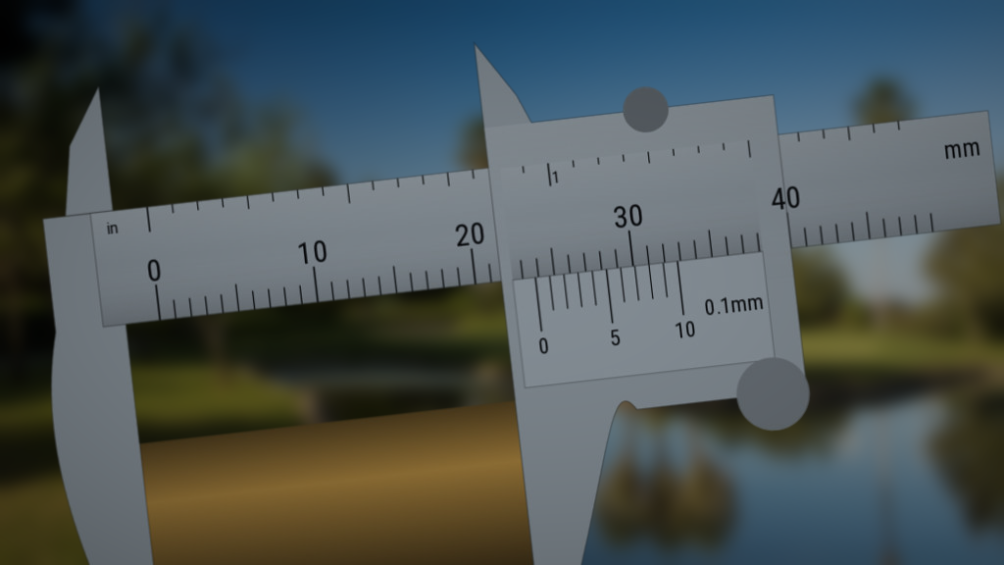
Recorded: {"value": 23.8, "unit": "mm"}
